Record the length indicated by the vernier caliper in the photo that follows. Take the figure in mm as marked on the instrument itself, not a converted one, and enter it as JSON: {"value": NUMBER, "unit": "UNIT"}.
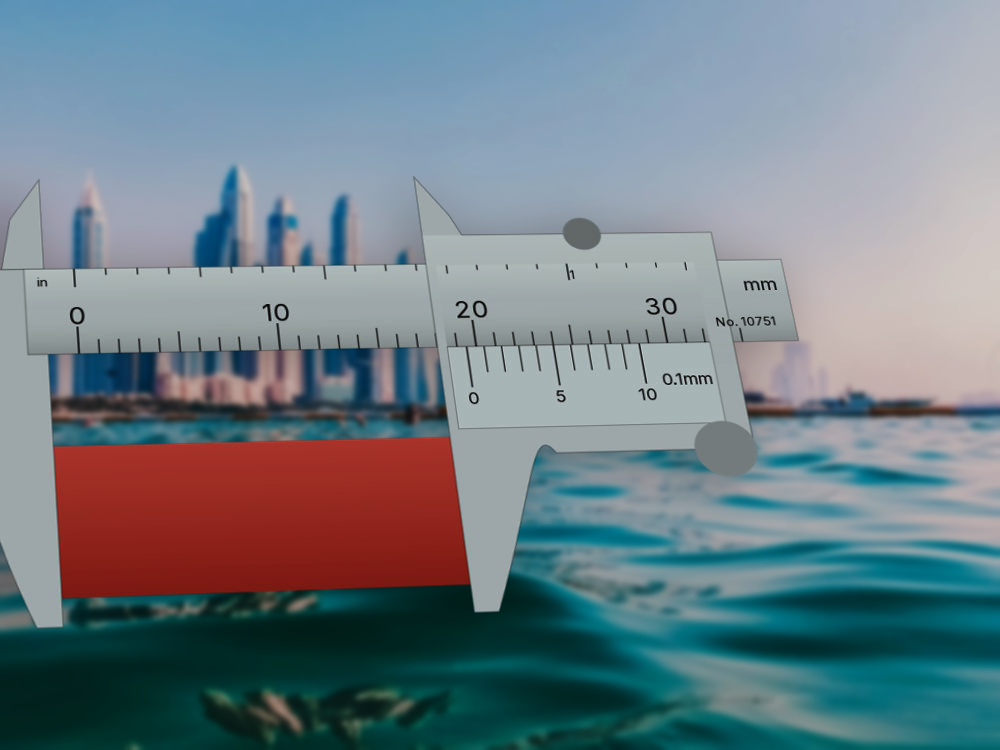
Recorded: {"value": 19.5, "unit": "mm"}
